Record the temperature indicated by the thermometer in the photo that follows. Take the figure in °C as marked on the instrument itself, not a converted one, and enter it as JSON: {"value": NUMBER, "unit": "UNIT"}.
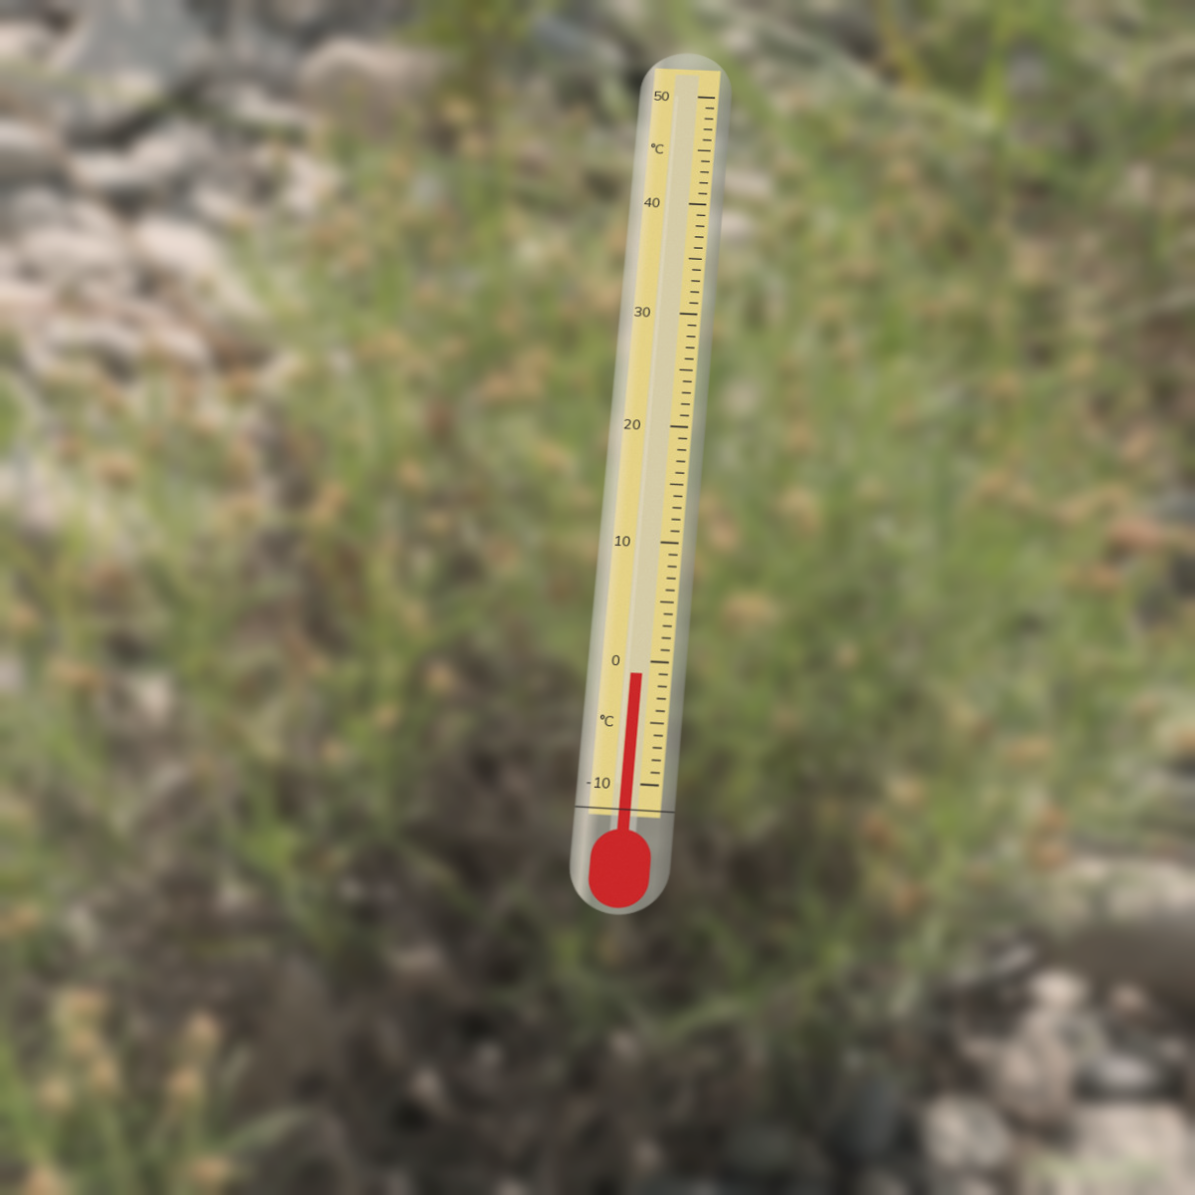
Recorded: {"value": -1, "unit": "°C"}
